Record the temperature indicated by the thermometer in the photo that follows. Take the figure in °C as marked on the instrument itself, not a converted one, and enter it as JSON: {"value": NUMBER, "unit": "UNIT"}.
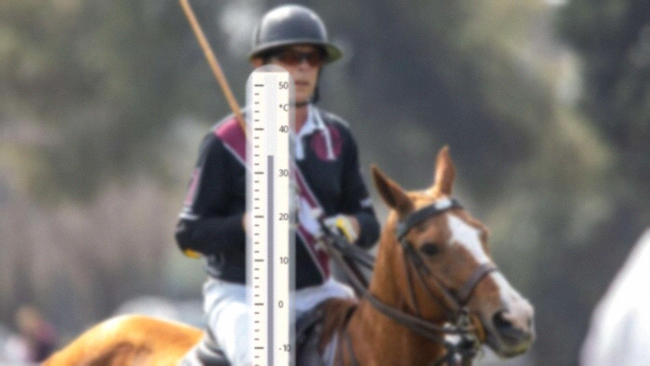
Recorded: {"value": 34, "unit": "°C"}
